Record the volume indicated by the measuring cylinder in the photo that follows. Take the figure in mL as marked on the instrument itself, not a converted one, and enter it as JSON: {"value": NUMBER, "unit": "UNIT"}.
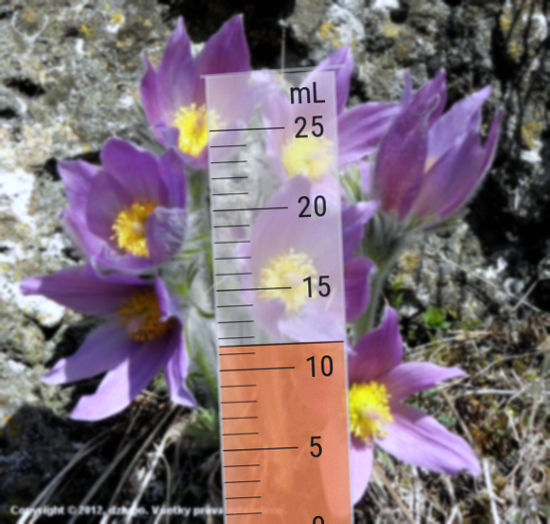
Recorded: {"value": 11.5, "unit": "mL"}
